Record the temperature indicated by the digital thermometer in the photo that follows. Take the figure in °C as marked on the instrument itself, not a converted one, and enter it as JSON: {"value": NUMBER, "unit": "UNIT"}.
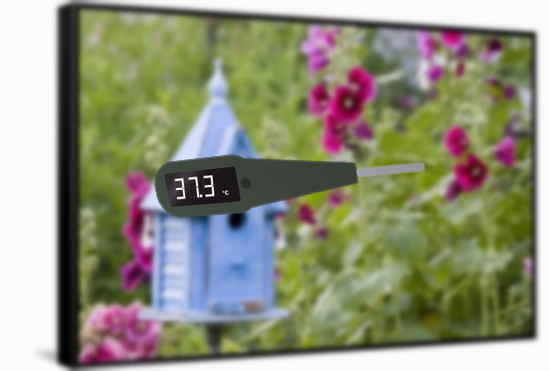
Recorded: {"value": 37.3, "unit": "°C"}
